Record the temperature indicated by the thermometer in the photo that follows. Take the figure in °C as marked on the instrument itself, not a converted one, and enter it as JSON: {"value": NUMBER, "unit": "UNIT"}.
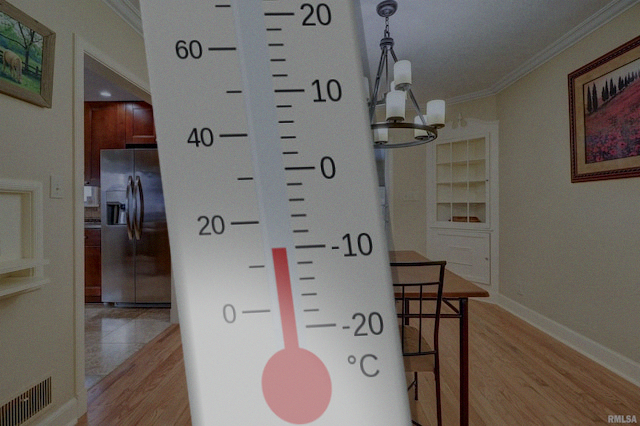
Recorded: {"value": -10, "unit": "°C"}
